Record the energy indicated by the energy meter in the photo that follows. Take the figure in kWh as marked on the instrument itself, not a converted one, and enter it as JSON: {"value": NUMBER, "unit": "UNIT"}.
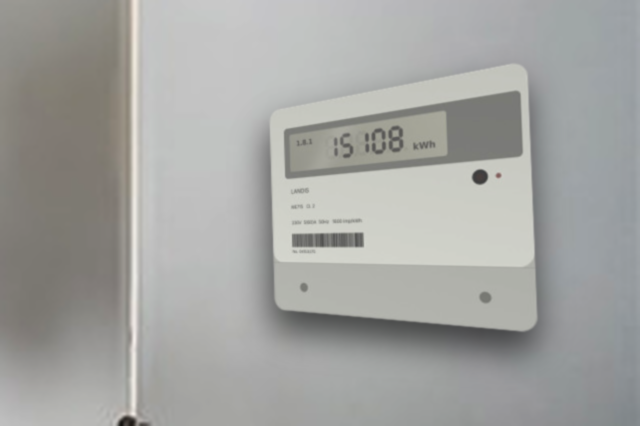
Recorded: {"value": 15108, "unit": "kWh"}
